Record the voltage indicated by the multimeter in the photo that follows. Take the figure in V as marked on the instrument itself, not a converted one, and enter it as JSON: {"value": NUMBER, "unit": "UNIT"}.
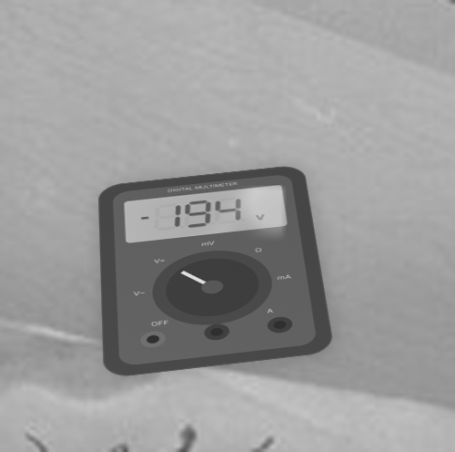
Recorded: {"value": -194, "unit": "V"}
